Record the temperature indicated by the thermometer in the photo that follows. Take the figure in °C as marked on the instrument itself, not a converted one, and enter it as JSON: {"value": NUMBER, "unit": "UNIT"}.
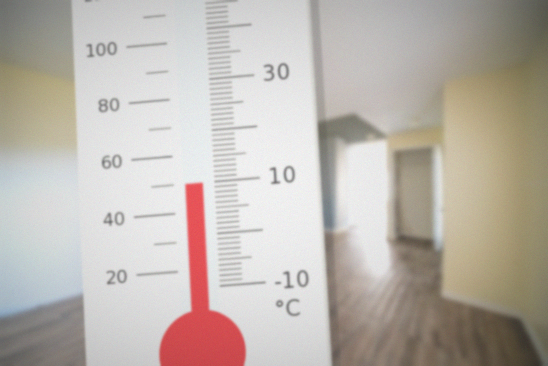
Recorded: {"value": 10, "unit": "°C"}
